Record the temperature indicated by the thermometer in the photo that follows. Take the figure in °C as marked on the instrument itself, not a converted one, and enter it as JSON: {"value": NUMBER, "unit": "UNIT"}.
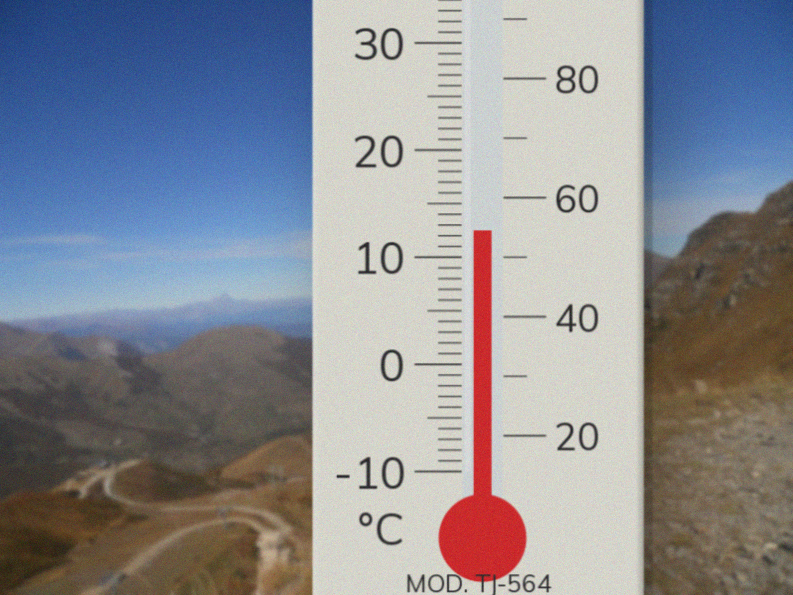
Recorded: {"value": 12.5, "unit": "°C"}
